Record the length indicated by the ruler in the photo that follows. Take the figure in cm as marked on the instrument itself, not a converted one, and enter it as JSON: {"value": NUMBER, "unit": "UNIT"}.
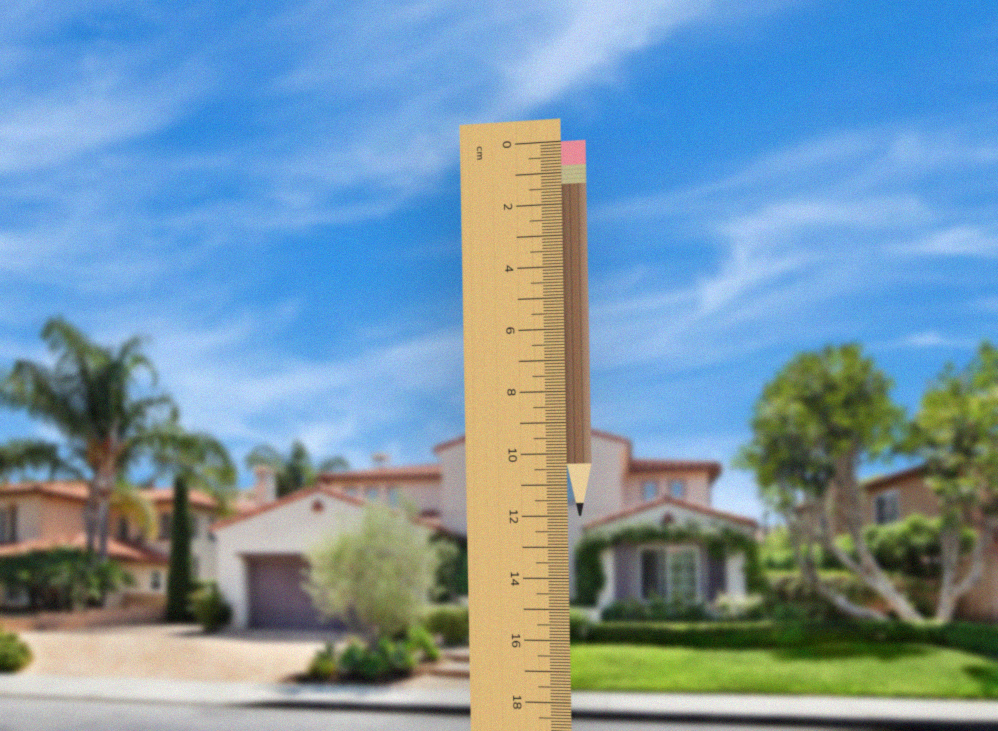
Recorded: {"value": 12, "unit": "cm"}
